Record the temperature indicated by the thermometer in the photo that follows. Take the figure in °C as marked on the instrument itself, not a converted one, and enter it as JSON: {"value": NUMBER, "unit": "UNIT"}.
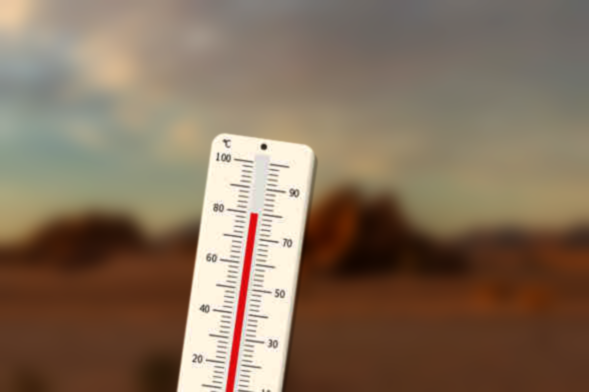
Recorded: {"value": 80, "unit": "°C"}
